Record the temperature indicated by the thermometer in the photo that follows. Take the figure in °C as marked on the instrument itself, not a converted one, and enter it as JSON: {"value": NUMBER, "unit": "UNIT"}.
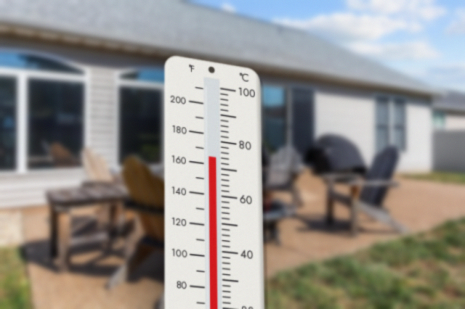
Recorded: {"value": 74, "unit": "°C"}
